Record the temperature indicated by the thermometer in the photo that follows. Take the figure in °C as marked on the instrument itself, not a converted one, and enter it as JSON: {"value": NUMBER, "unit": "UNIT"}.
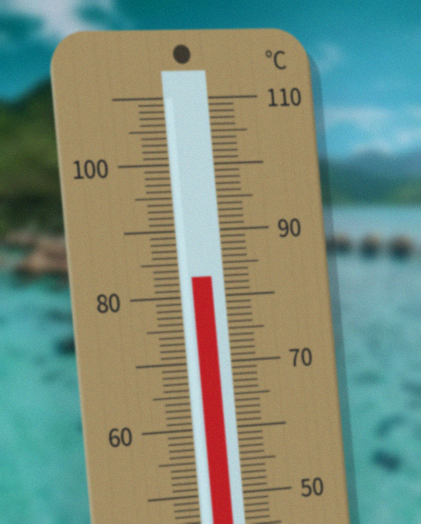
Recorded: {"value": 83, "unit": "°C"}
